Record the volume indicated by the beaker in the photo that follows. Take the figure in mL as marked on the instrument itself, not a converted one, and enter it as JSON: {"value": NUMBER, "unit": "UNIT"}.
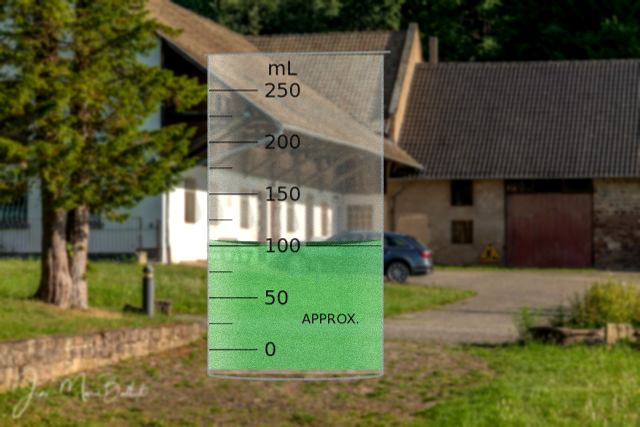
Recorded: {"value": 100, "unit": "mL"}
